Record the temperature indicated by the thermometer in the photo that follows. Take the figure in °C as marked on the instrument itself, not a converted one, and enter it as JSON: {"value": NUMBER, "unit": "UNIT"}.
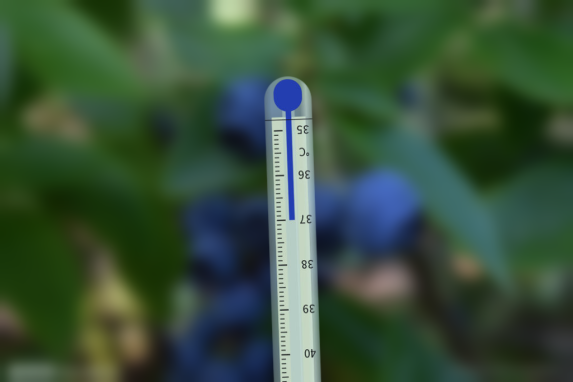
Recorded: {"value": 37, "unit": "°C"}
